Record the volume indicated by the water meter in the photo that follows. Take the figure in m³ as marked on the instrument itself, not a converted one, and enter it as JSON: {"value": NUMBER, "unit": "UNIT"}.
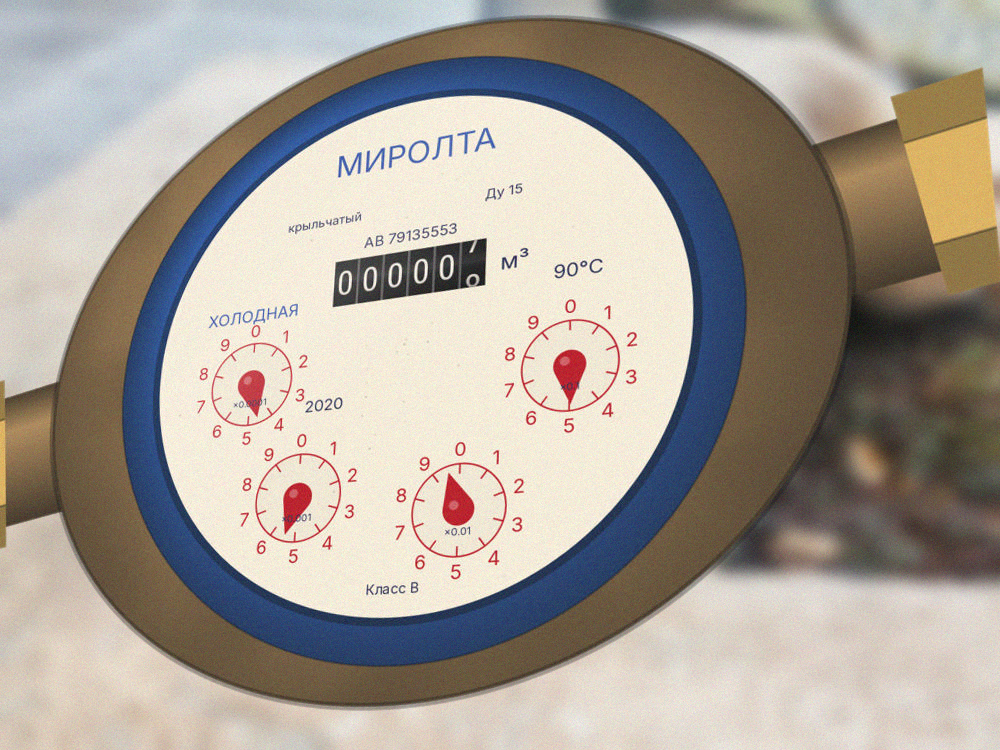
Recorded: {"value": 7.4954, "unit": "m³"}
